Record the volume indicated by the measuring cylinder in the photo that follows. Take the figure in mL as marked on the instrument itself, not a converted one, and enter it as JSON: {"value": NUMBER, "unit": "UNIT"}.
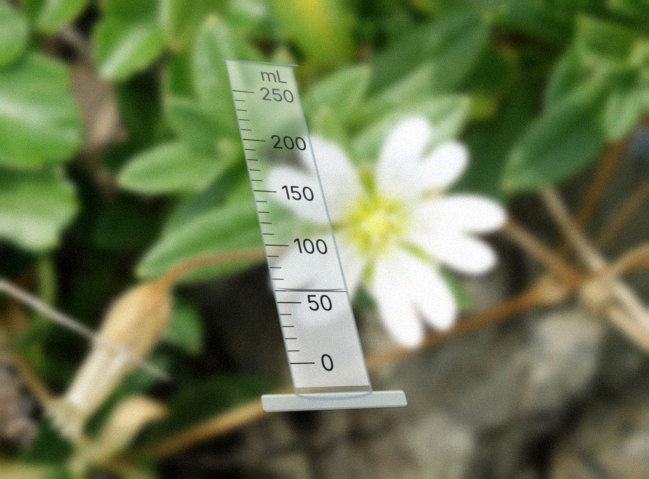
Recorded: {"value": 60, "unit": "mL"}
